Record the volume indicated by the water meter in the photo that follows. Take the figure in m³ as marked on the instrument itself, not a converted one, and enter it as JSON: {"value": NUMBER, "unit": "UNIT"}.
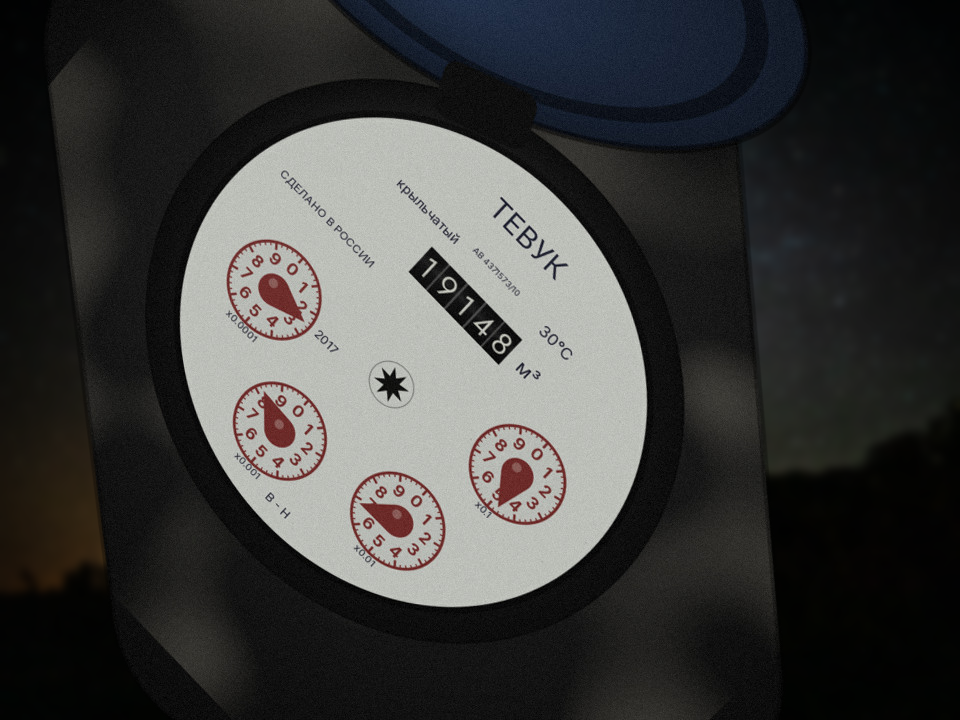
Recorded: {"value": 19148.4682, "unit": "m³"}
